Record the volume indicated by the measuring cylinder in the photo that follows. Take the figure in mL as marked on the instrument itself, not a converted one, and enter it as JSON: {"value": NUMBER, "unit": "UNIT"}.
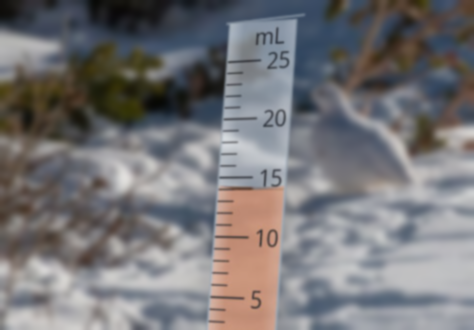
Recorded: {"value": 14, "unit": "mL"}
